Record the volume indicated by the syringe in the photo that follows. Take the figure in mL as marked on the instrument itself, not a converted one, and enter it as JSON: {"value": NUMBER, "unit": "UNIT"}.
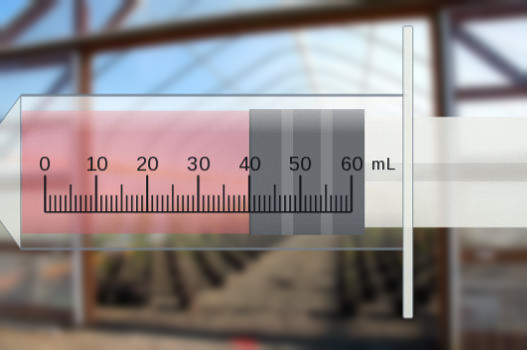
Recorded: {"value": 40, "unit": "mL"}
